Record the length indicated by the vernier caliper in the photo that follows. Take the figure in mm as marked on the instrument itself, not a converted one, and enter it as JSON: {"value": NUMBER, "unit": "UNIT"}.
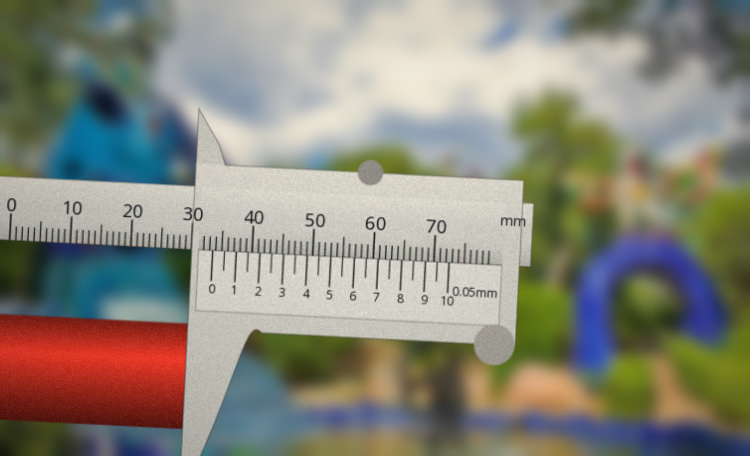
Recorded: {"value": 33.5, "unit": "mm"}
